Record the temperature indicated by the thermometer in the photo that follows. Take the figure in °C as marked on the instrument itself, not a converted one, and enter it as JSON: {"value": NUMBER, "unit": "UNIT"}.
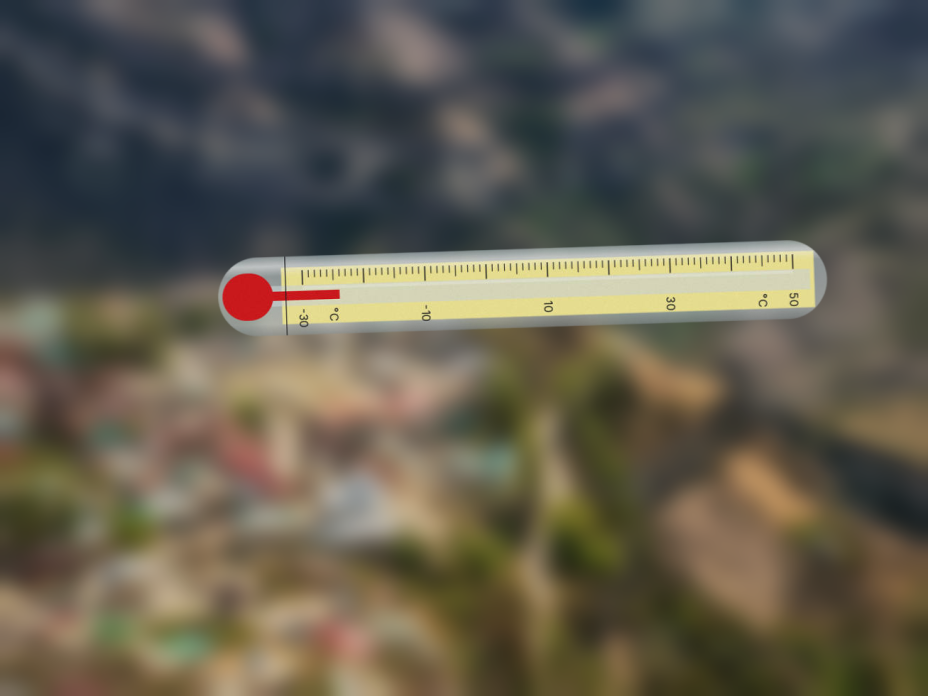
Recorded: {"value": -24, "unit": "°C"}
